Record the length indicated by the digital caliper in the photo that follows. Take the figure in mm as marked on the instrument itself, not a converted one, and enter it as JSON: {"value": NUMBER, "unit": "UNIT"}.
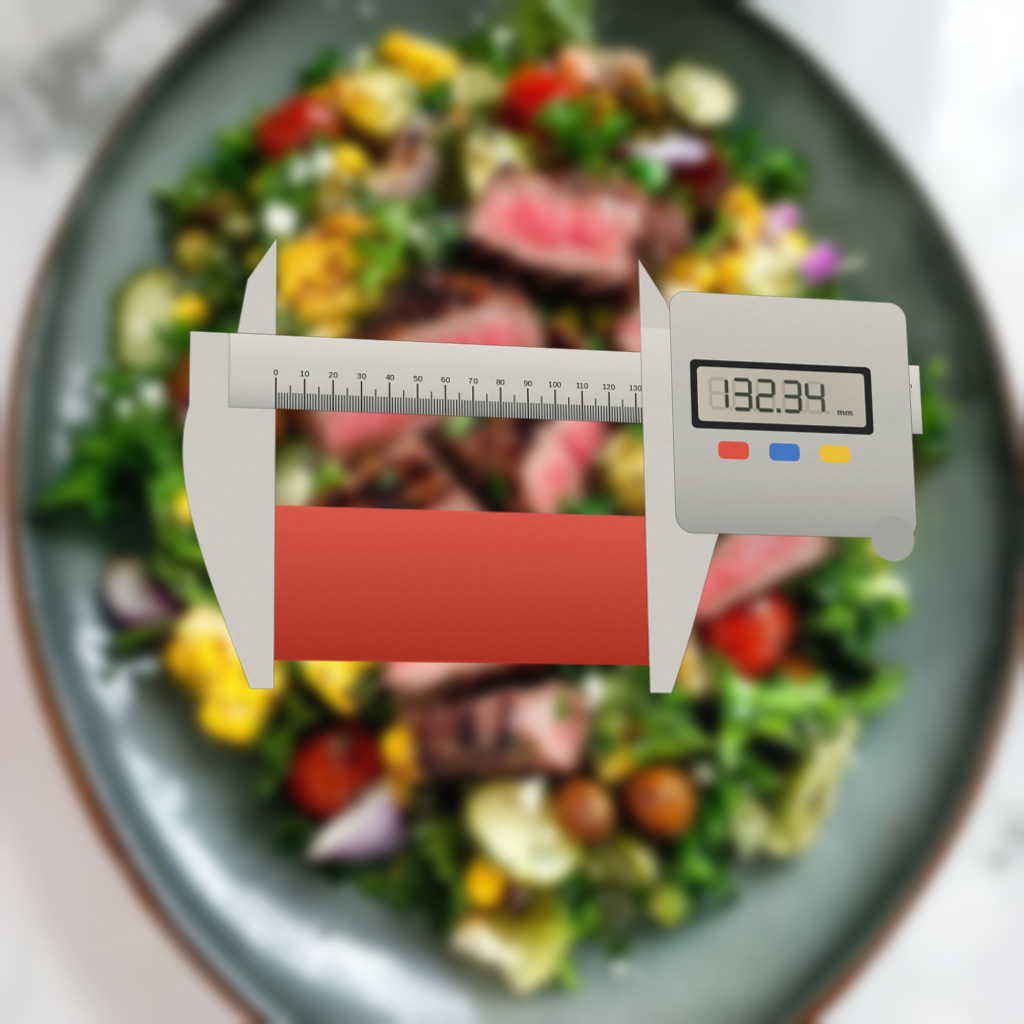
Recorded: {"value": 132.34, "unit": "mm"}
